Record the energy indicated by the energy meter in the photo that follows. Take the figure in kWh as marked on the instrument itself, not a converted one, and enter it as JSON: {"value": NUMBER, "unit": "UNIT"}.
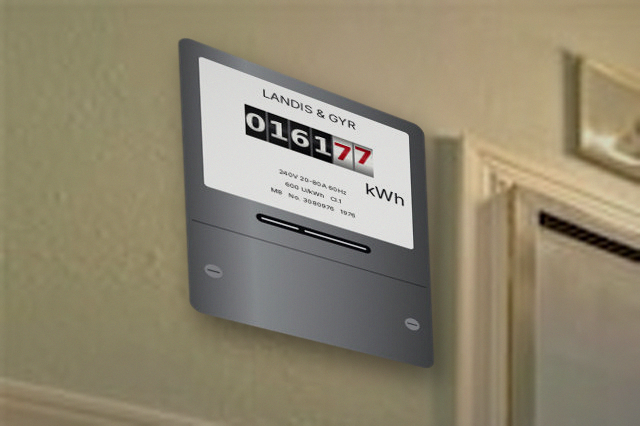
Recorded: {"value": 161.77, "unit": "kWh"}
